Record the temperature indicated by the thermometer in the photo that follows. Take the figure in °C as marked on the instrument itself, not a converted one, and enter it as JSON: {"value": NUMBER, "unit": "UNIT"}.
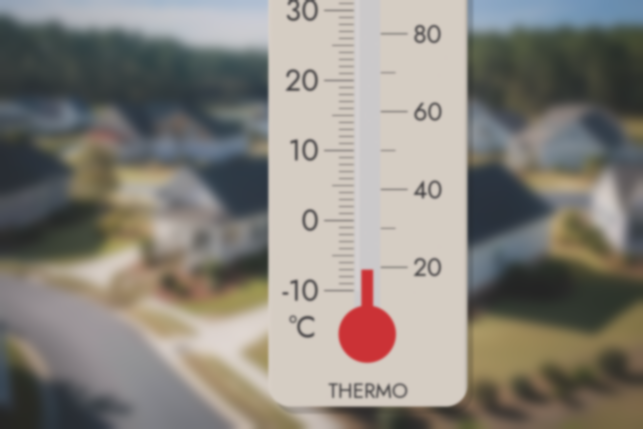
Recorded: {"value": -7, "unit": "°C"}
